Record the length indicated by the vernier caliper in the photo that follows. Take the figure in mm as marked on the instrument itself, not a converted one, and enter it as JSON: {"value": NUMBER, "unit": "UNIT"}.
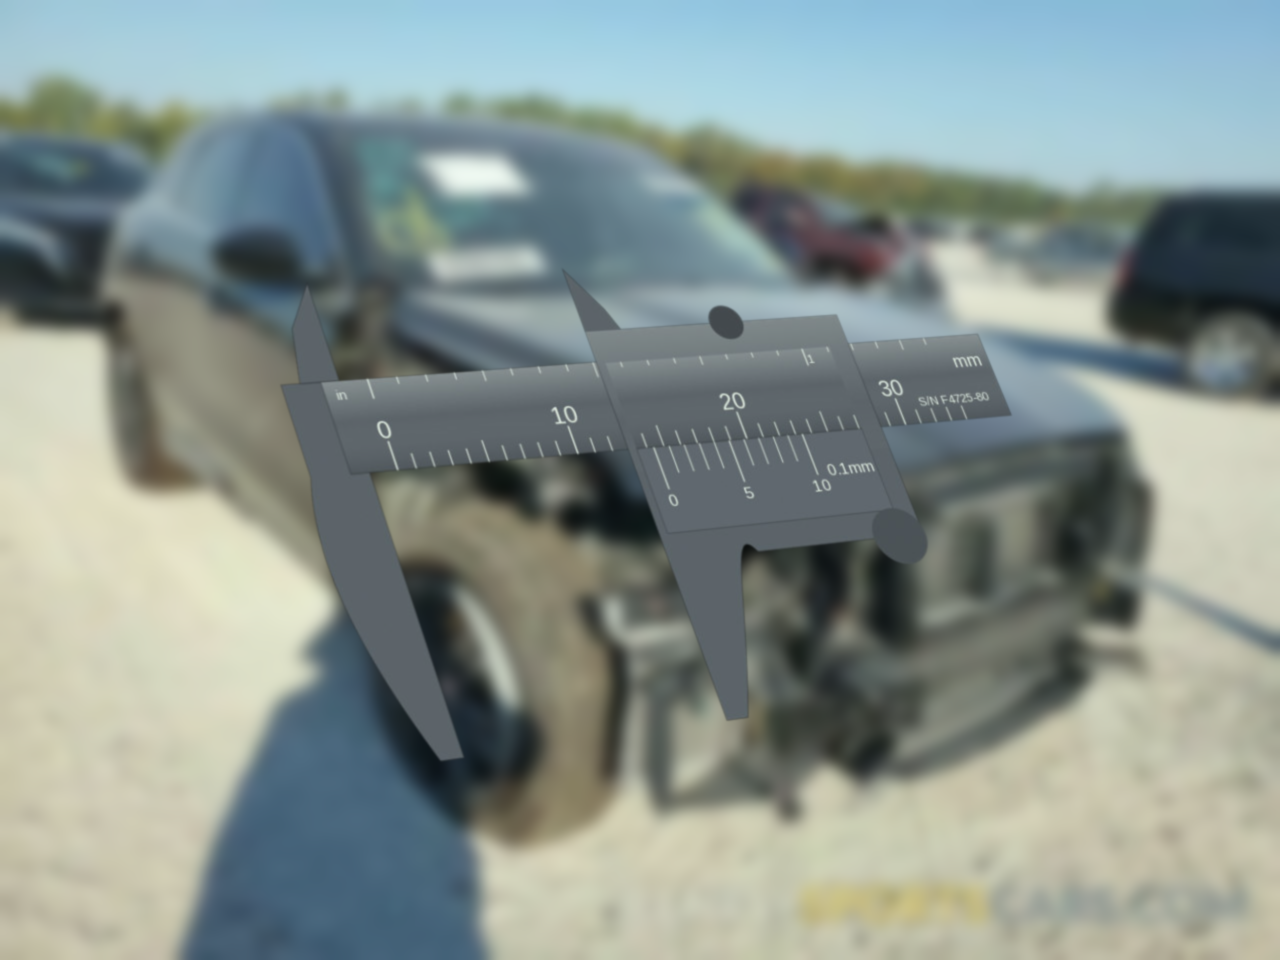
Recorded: {"value": 14.4, "unit": "mm"}
